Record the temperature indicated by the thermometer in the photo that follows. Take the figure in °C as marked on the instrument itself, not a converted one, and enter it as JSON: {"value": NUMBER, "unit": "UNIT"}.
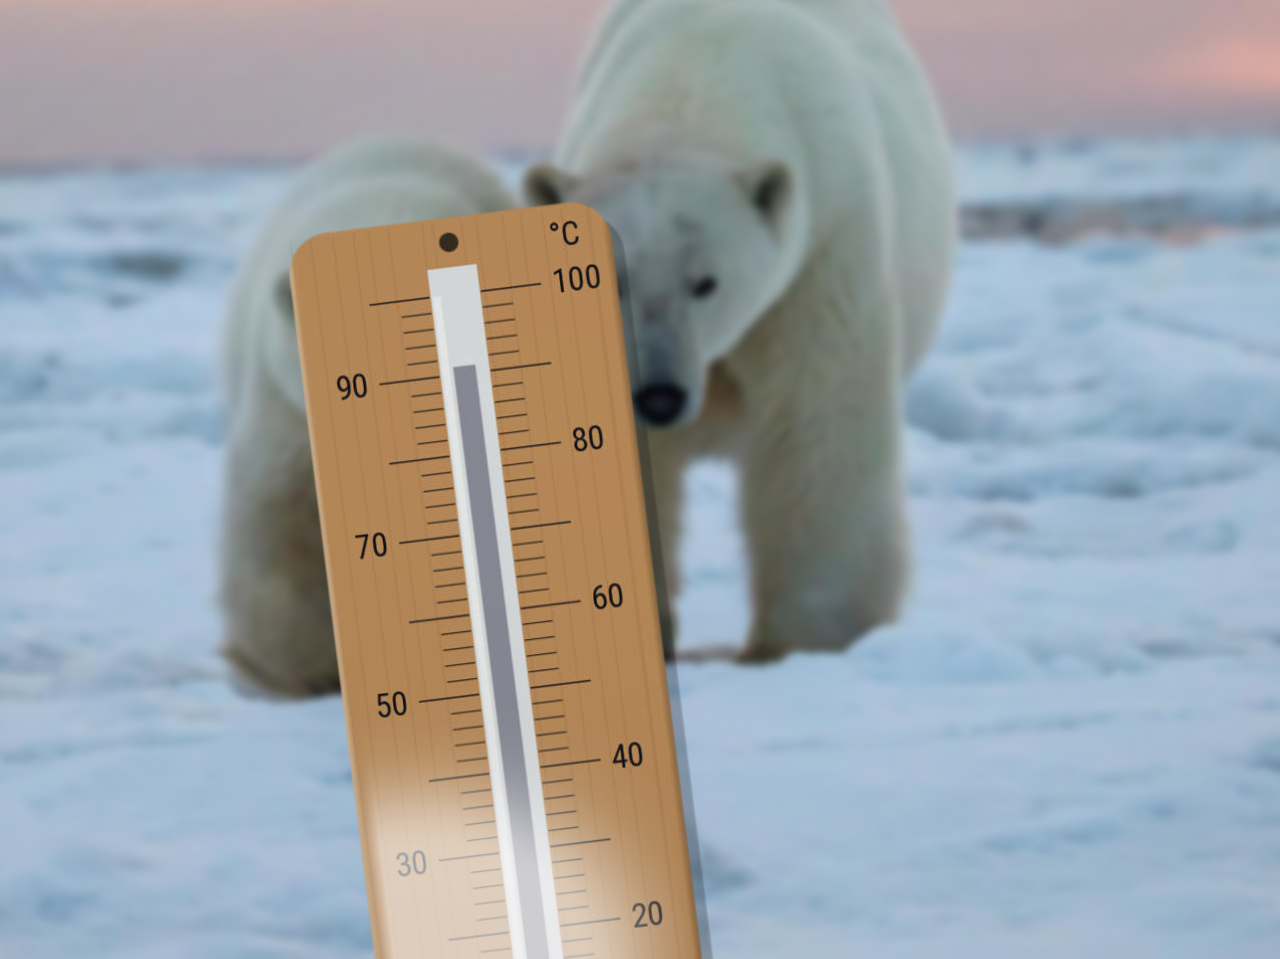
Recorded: {"value": 91, "unit": "°C"}
